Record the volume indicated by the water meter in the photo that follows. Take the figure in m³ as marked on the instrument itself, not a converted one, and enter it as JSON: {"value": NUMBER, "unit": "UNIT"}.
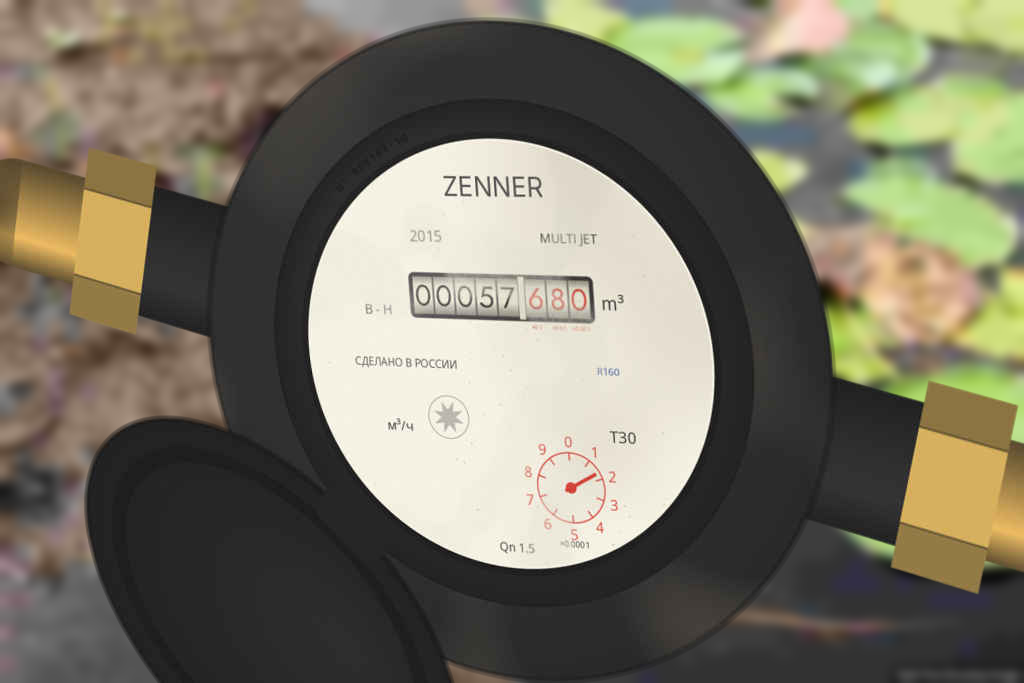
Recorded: {"value": 57.6801, "unit": "m³"}
